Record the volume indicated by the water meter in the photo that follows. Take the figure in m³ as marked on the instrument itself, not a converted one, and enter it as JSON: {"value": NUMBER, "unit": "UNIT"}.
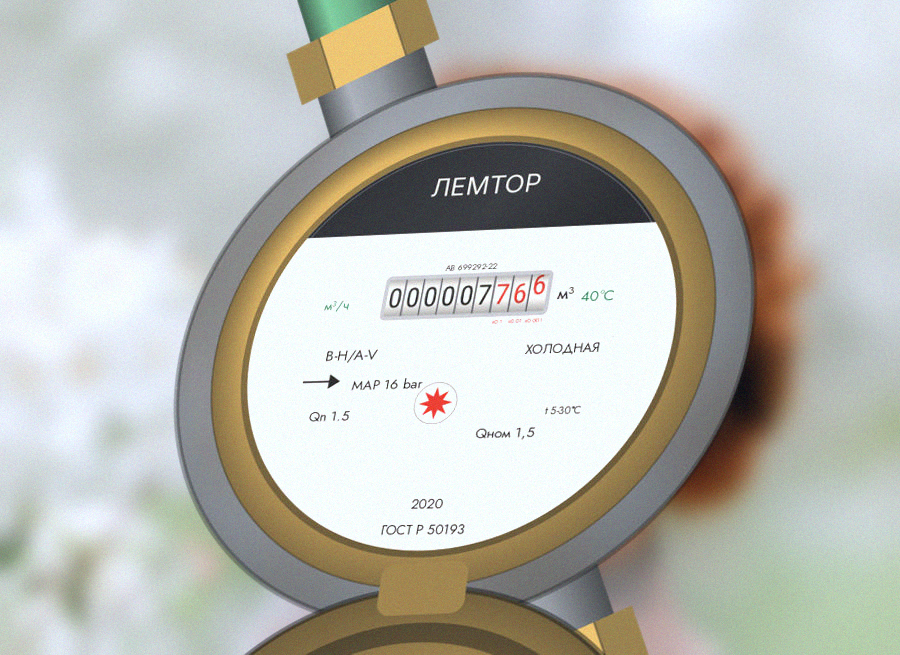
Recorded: {"value": 7.766, "unit": "m³"}
